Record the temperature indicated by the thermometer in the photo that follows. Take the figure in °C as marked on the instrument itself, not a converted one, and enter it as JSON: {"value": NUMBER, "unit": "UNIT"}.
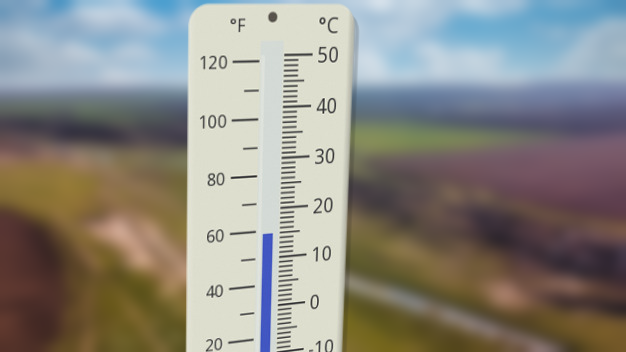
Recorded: {"value": 15, "unit": "°C"}
